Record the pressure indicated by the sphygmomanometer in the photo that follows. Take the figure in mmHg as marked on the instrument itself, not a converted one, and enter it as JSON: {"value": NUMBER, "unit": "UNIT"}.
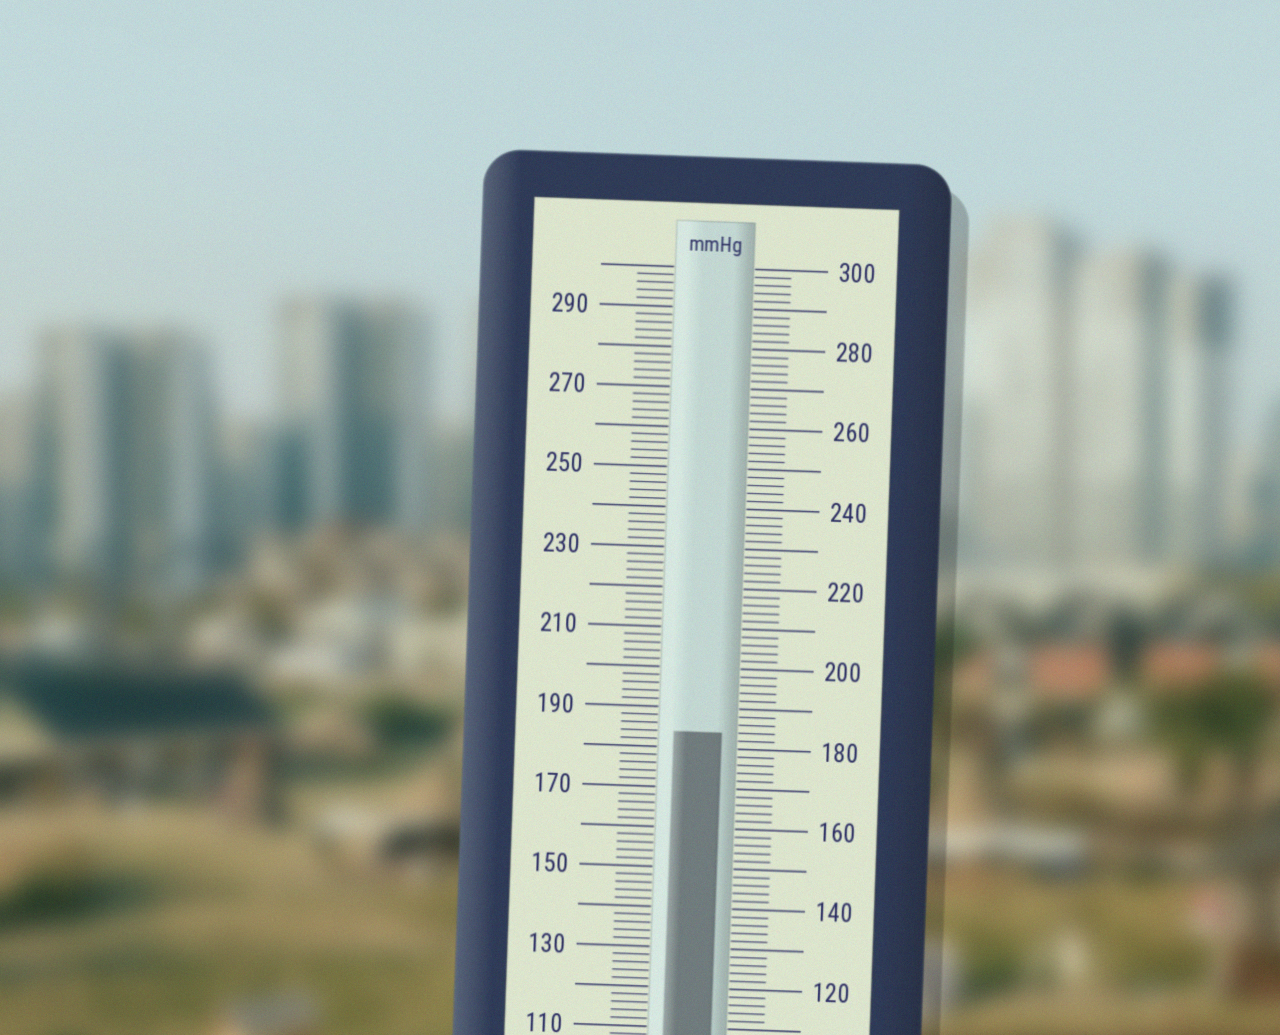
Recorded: {"value": 184, "unit": "mmHg"}
